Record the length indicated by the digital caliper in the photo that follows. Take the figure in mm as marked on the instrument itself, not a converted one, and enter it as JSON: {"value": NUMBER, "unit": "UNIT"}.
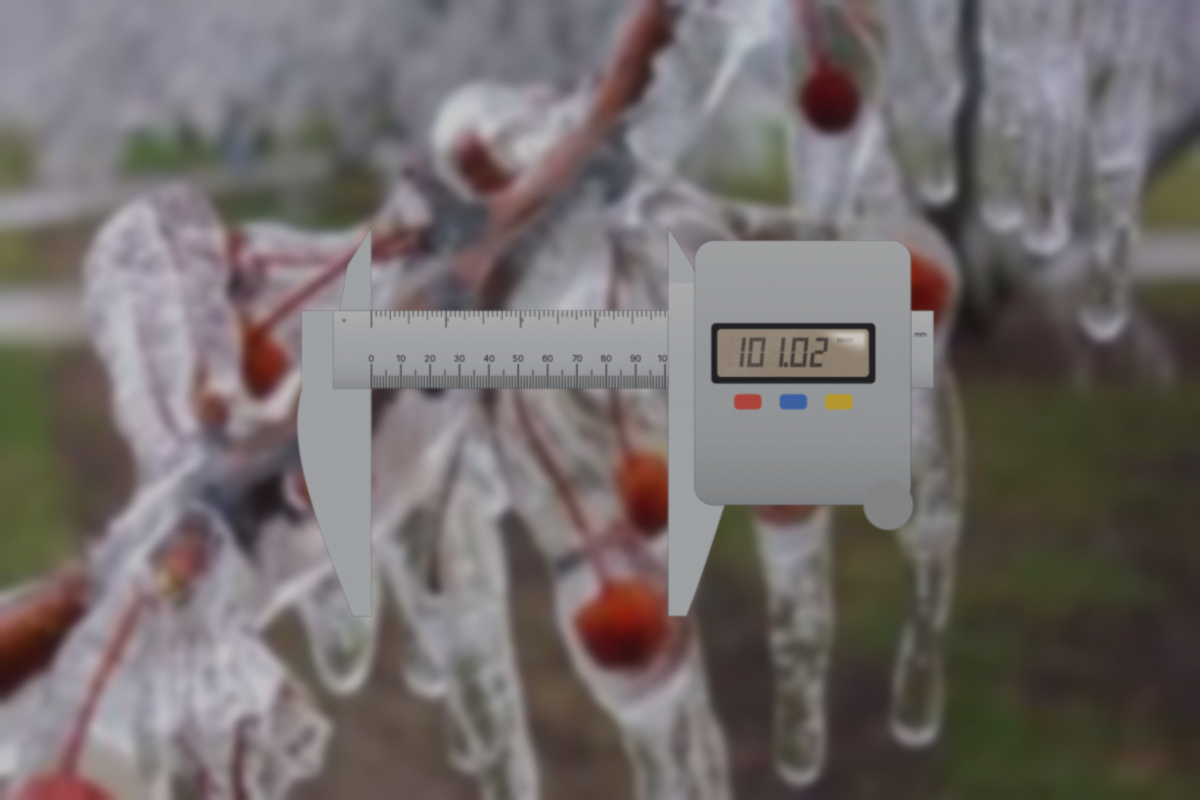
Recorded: {"value": 101.02, "unit": "mm"}
